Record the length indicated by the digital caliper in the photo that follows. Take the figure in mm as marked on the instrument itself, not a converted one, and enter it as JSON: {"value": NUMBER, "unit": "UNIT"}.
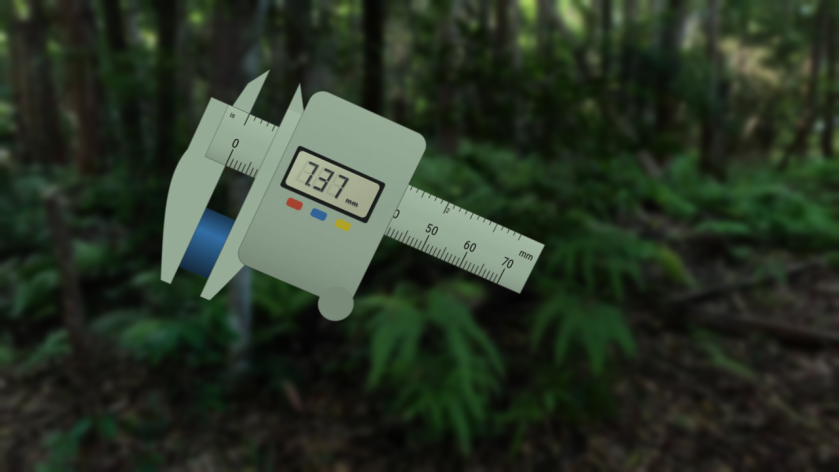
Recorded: {"value": 7.37, "unit": "mm"}
